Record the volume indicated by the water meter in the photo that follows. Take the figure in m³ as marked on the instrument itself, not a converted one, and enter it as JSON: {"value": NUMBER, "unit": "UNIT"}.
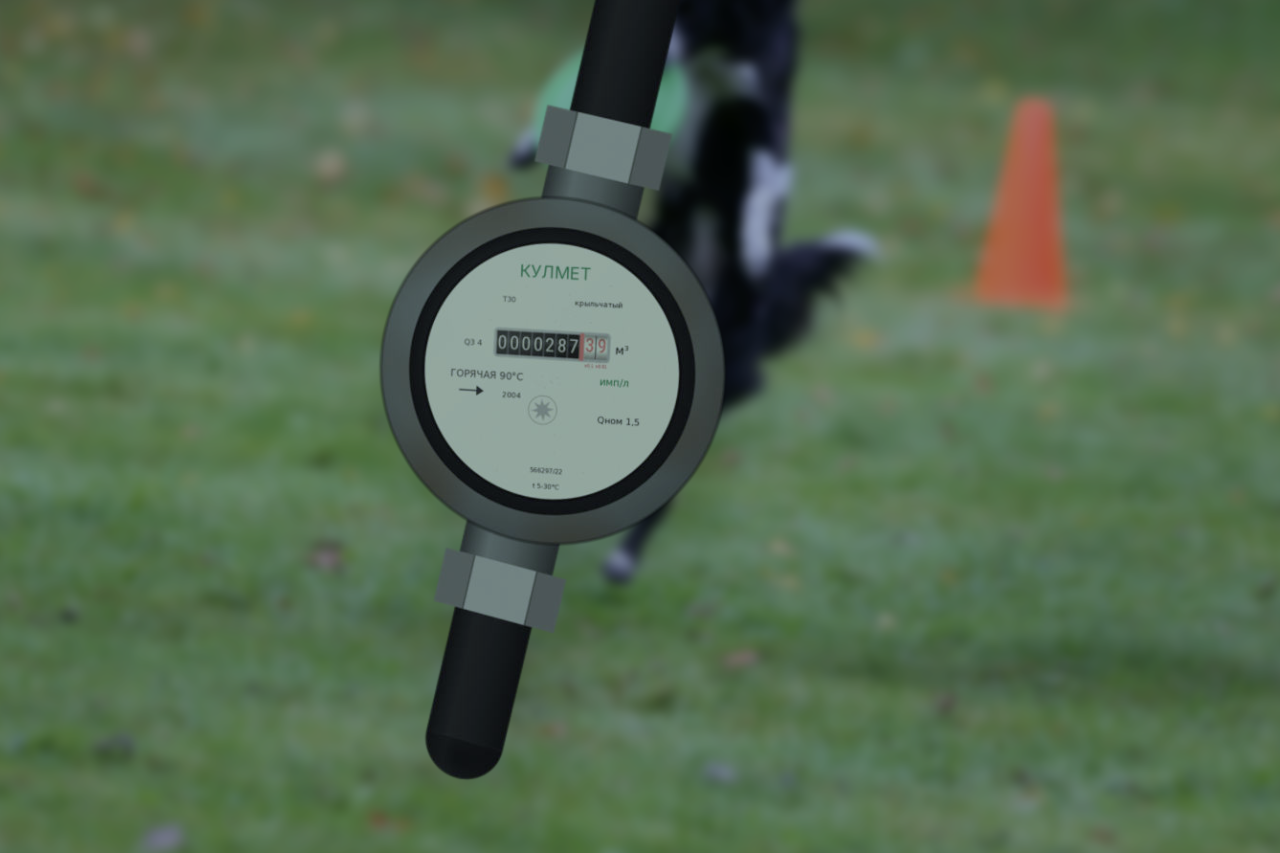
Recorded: {"value": 287.39, "unit": "m³"}
